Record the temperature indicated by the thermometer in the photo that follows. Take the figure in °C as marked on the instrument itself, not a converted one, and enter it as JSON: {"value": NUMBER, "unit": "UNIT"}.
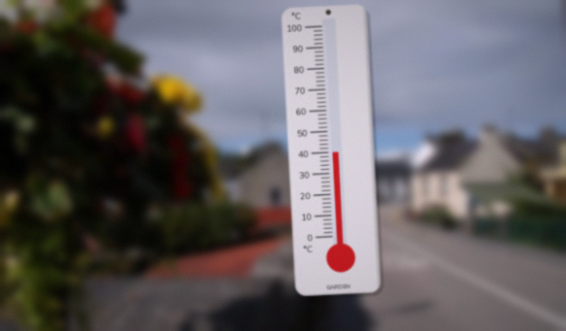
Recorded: {"value": 40, "unit": "°C"}
